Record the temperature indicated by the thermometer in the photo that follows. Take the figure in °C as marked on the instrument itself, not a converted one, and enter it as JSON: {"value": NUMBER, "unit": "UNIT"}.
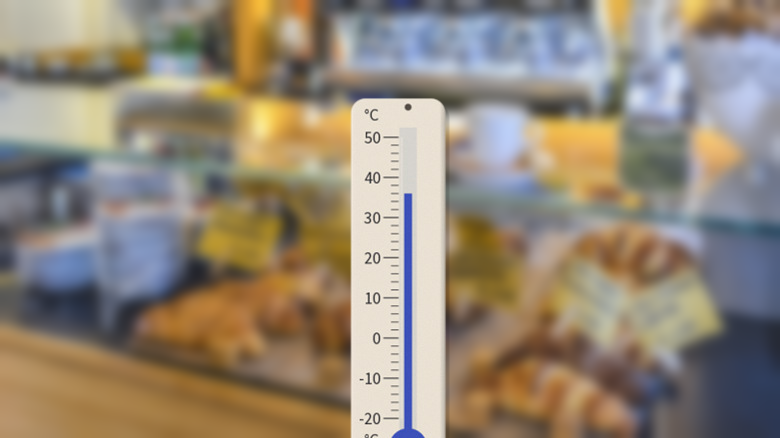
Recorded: {"value": 36, "unit": "°C"}
